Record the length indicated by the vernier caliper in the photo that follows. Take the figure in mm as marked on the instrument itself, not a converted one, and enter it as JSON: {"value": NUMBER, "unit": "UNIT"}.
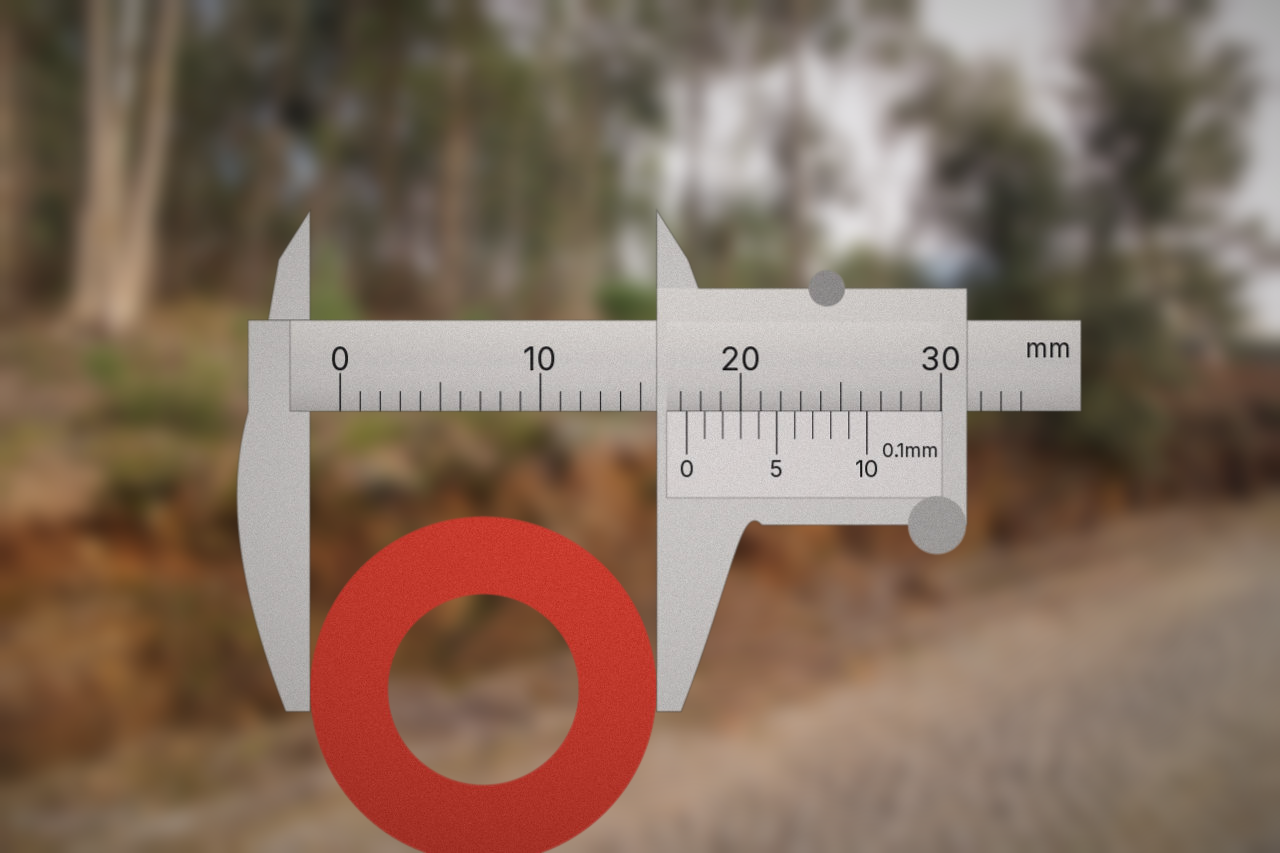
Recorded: {"value": 17.3, "unit": "mm"}
